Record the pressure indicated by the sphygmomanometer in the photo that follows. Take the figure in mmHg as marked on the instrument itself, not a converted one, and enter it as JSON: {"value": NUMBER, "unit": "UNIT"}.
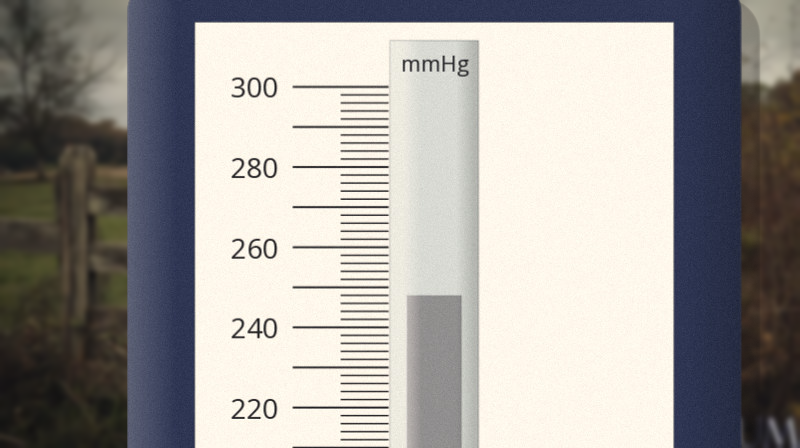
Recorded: {"value": 248, "unit": "mmHg"}
